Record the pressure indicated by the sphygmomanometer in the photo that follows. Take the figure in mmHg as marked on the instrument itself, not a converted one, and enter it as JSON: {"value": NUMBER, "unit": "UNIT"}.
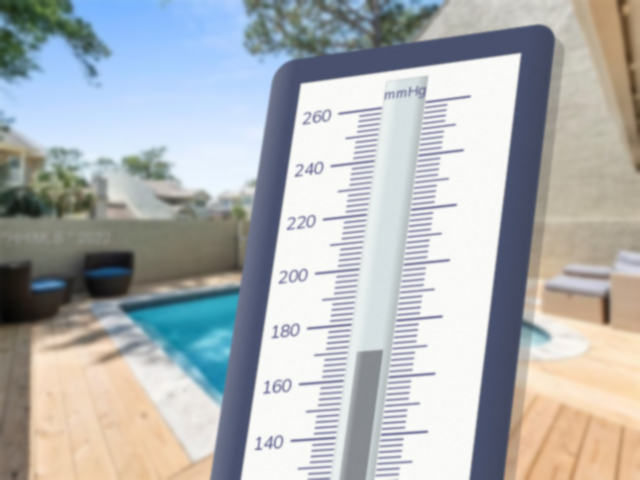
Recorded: {"value": 170, "unit": "mmHg"}
